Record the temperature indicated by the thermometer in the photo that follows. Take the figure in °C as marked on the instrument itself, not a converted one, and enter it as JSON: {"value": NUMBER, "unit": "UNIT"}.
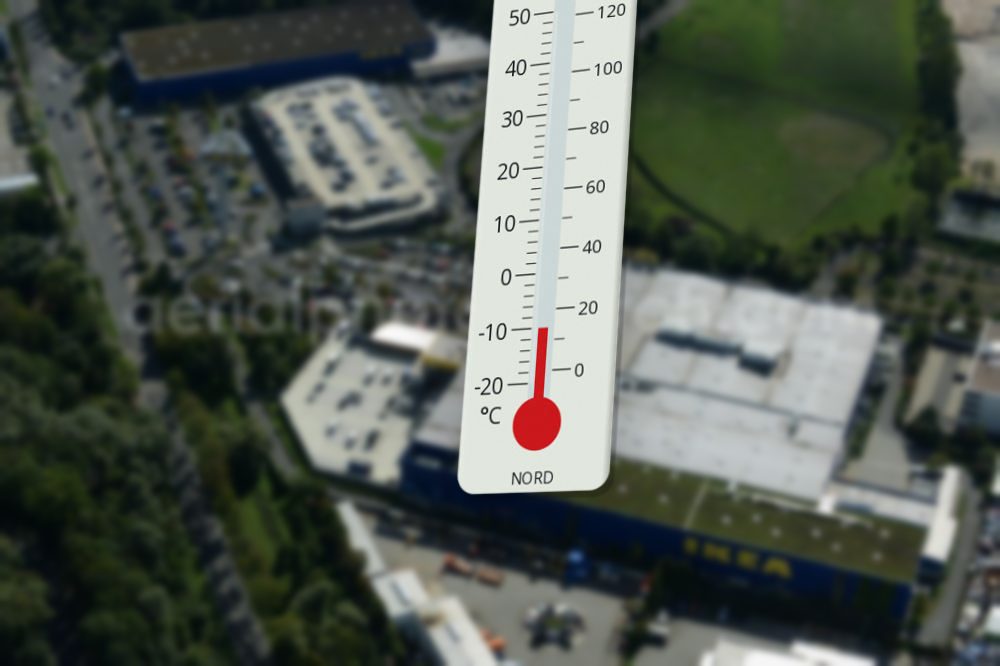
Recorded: {"value": -10, "unit": "°C"}
